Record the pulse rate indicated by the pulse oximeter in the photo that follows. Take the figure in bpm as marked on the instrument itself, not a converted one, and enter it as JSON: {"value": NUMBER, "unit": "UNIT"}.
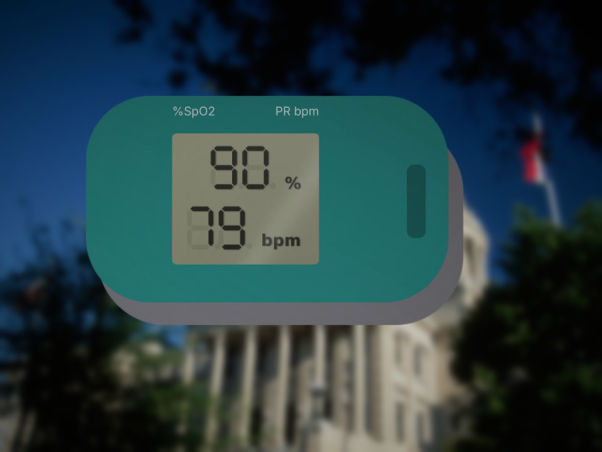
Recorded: {"value": 79, "unit": "bpm"}
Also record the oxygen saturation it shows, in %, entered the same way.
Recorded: {"value": 90, "unit": "%"}
